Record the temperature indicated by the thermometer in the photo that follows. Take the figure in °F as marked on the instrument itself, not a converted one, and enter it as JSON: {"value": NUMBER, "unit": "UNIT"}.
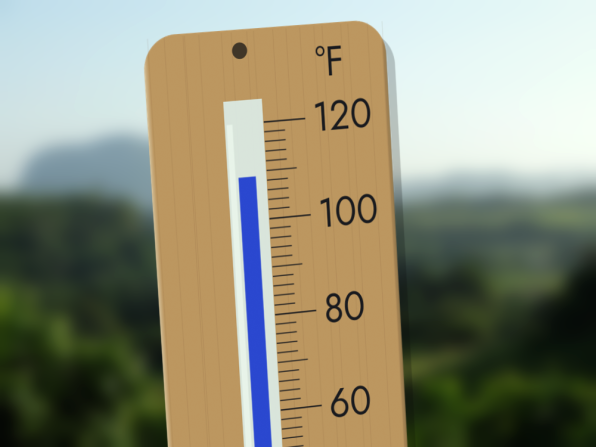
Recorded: {"value": 109, "unit": "°F"}
